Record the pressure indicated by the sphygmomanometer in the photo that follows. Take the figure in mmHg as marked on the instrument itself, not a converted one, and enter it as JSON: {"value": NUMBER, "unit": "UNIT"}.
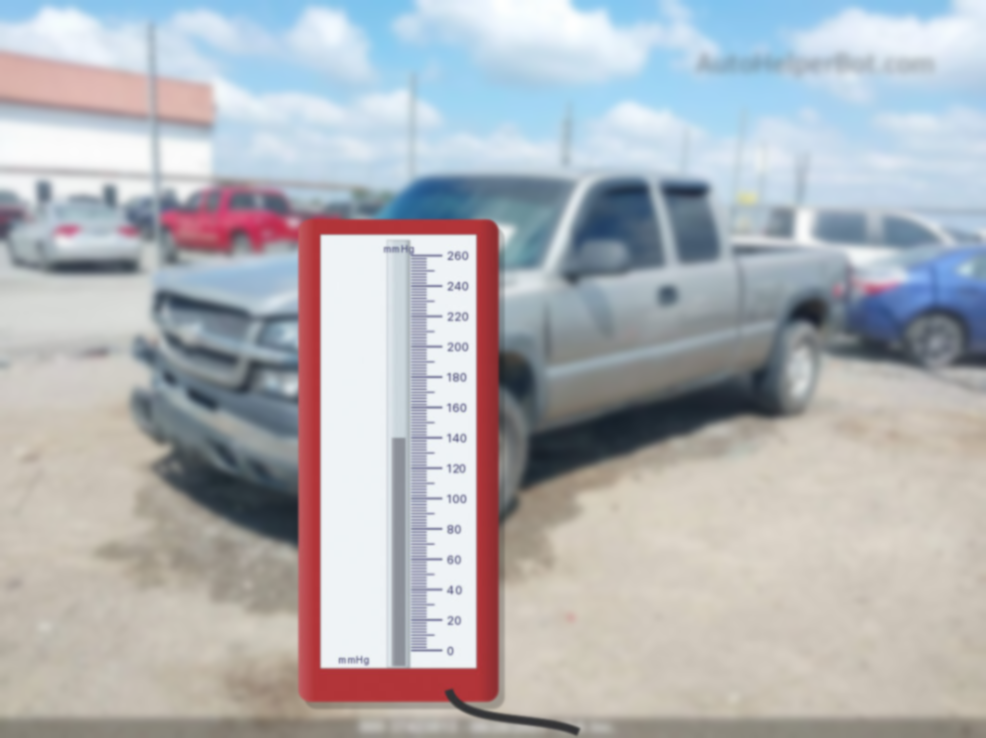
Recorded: {"value": 140, "unit": "mmHg"}
